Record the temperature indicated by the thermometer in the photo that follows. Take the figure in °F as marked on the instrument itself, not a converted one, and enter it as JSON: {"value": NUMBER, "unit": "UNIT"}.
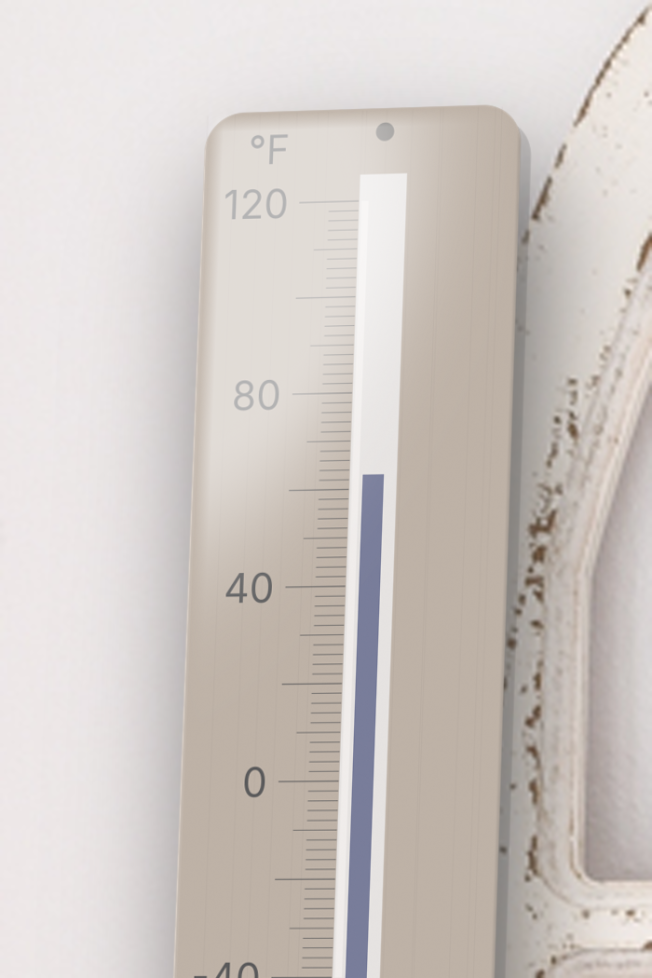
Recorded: {"value": 63, "unit": "°F"}
